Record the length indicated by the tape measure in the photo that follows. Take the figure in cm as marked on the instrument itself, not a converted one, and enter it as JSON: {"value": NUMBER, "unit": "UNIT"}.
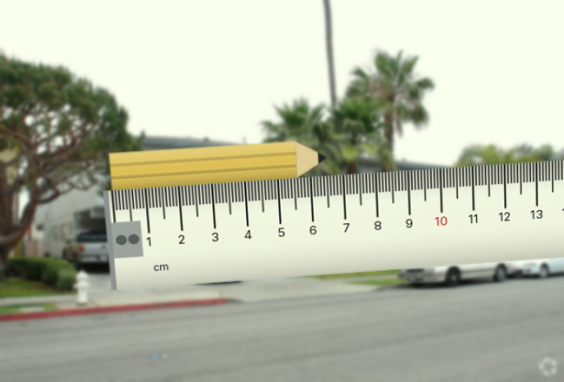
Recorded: {"value": 6.5, "unit": "cm"}
